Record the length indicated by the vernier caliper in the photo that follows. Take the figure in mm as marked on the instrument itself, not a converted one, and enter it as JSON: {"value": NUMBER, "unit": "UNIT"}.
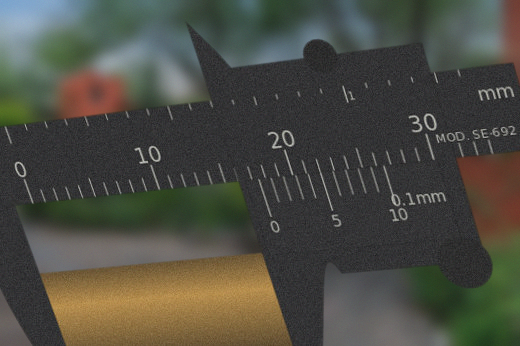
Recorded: {"value": 17.5, "unit": "mm"}
